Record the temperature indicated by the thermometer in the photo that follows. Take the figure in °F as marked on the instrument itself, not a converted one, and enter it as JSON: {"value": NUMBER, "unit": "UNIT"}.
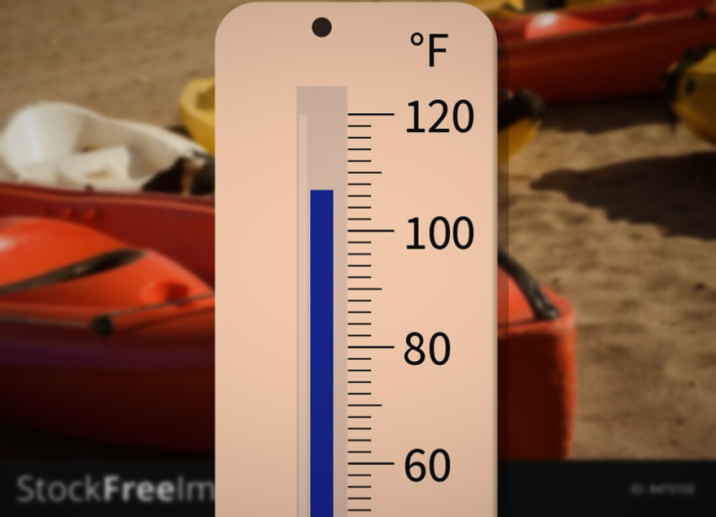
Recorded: {"value": 107, "unit": "°F"}
